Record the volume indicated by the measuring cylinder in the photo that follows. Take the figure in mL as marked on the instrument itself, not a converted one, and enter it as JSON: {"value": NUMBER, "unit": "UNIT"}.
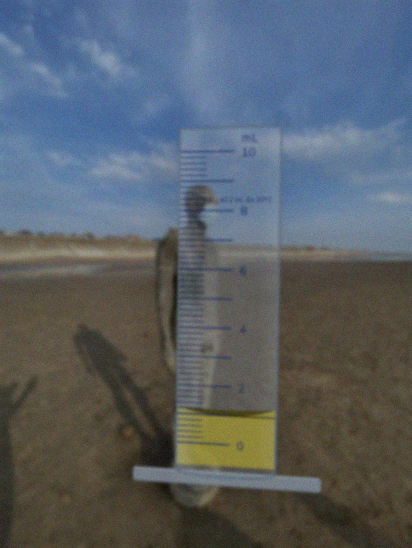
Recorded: {"value": 1, "unit": "mL"}
